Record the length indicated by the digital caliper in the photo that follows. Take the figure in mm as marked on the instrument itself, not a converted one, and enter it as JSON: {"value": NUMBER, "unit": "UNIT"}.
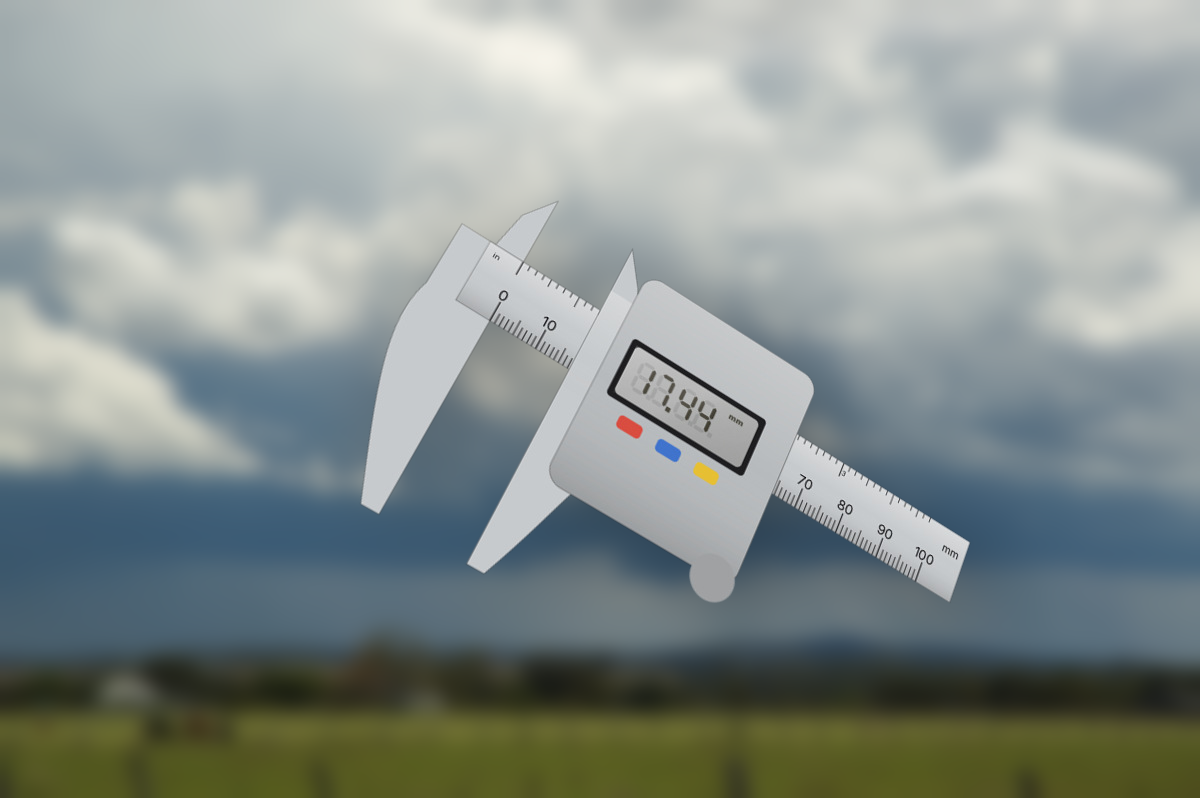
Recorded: {"value": 17.44, "unit": "mm"}
